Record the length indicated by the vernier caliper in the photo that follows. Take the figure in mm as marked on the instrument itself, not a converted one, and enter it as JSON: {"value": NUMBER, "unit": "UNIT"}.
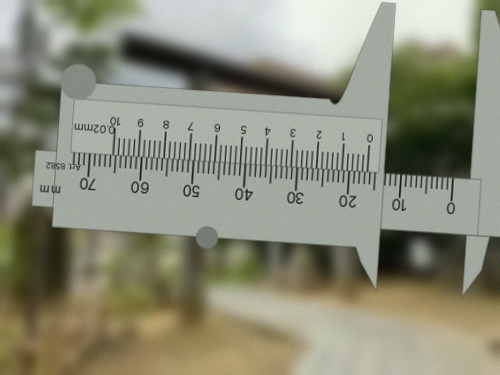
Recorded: {"value": 16.5, "unit": "mm"}
